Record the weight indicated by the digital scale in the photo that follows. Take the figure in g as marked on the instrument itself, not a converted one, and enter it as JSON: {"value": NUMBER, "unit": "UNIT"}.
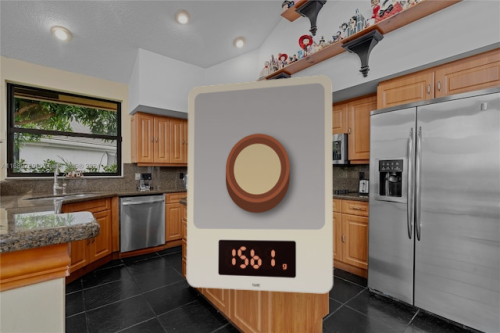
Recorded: {"value": 1561, "unit": "g"}
